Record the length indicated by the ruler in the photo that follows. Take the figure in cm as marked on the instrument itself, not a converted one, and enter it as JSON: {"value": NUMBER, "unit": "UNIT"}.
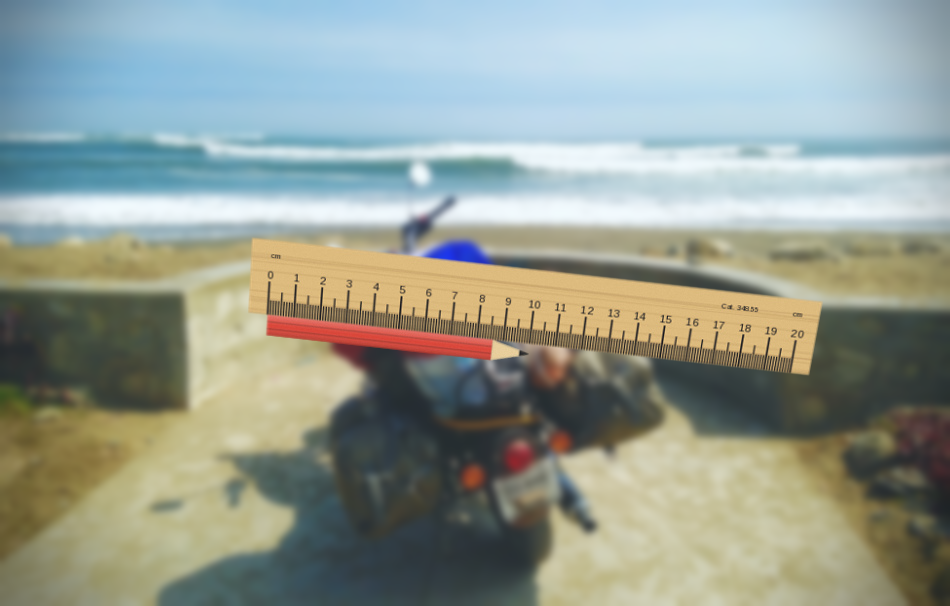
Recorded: {"value": 10, "unit": "cm"}
